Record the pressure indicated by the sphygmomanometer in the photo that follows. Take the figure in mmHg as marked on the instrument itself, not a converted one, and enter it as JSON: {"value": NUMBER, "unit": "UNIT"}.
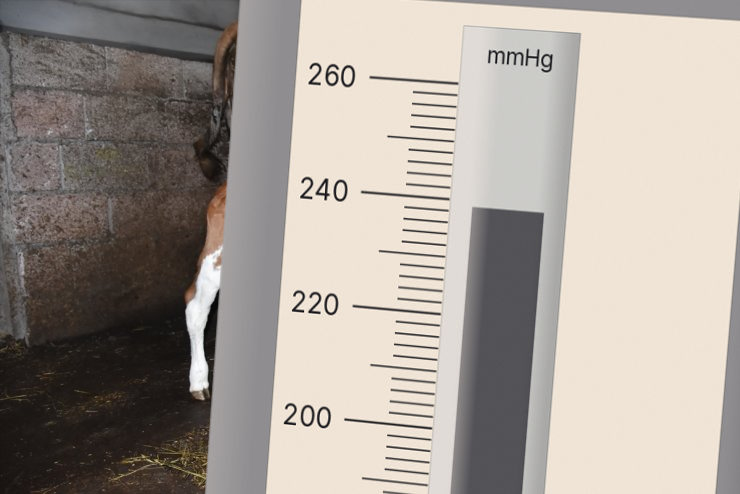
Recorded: {"value": 239, "unit": "mmHg"}
